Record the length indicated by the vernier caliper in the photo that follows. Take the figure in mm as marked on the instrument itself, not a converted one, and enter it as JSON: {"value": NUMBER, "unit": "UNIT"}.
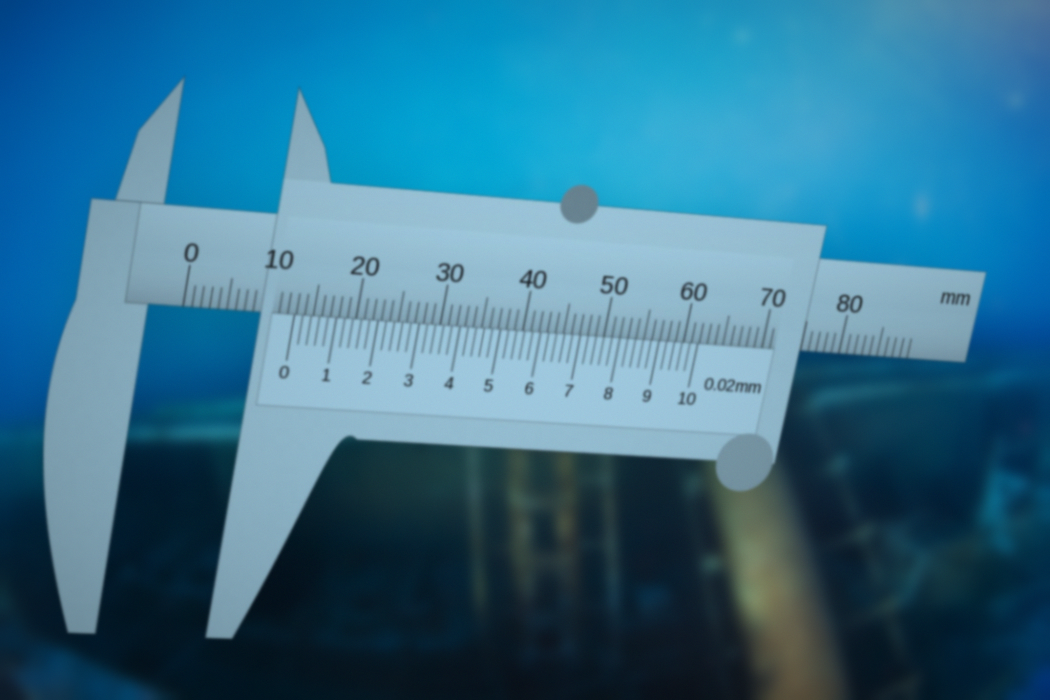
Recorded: {"value": 12.8, "unit": "mm"}
